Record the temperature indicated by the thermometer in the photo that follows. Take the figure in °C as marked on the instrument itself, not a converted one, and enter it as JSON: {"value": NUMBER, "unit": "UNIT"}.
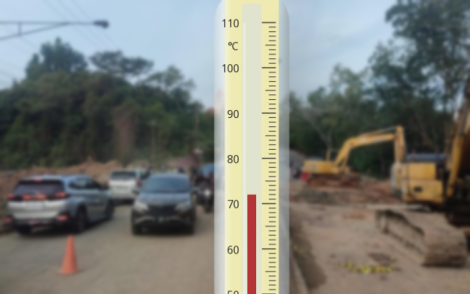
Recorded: {"value": 72, "unit": "°C"}
